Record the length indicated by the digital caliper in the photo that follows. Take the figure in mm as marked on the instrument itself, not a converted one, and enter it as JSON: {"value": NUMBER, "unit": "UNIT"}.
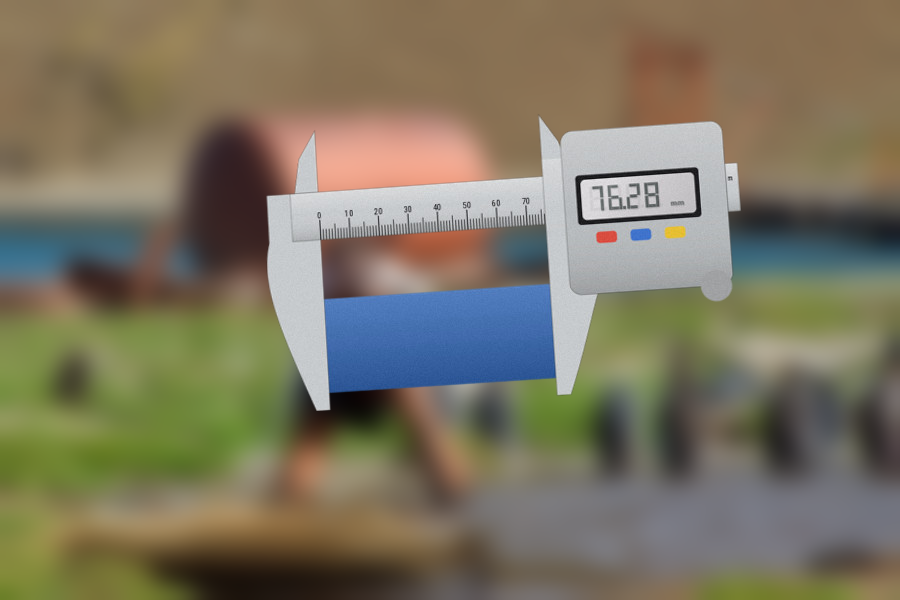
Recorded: {"value": 76.28, "unit": "mm"}
